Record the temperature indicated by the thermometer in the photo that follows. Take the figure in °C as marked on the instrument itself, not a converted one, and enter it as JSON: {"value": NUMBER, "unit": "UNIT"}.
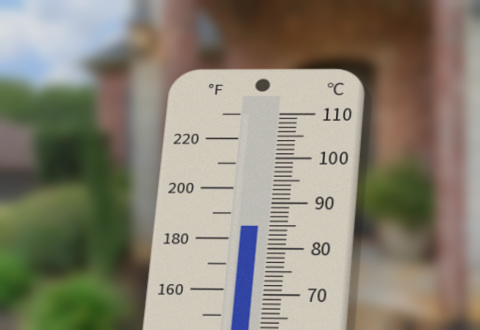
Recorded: {"value": 85, "unit": "°C"}
